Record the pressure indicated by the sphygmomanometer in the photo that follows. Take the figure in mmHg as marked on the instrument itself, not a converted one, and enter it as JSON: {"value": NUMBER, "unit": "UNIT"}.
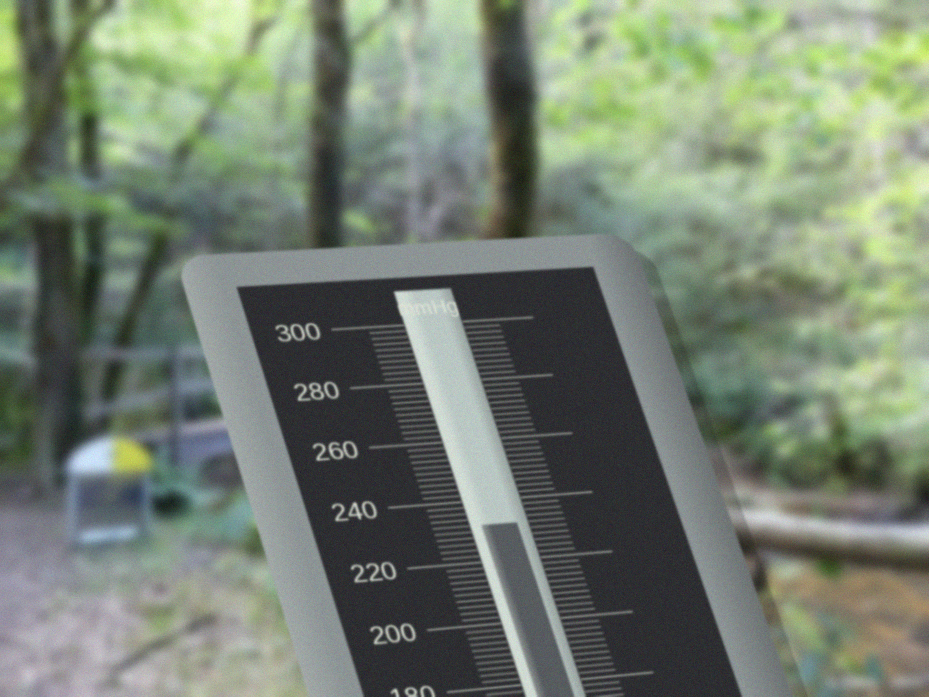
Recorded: {"value": 232, "unit": "mmHg"}
